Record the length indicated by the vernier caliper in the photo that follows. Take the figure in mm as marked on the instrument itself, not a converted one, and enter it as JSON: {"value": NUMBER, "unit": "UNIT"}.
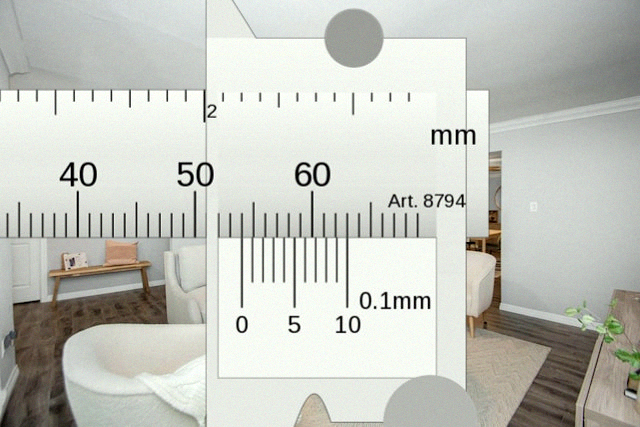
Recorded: {"value": 54.0, "unit": "mm"}
